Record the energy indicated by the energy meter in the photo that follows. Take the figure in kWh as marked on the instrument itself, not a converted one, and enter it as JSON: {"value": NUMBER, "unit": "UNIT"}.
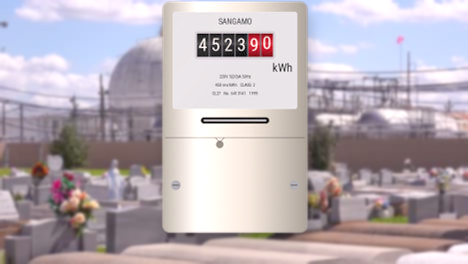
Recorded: {"value": 4523.90, "unit": "kWh"}
